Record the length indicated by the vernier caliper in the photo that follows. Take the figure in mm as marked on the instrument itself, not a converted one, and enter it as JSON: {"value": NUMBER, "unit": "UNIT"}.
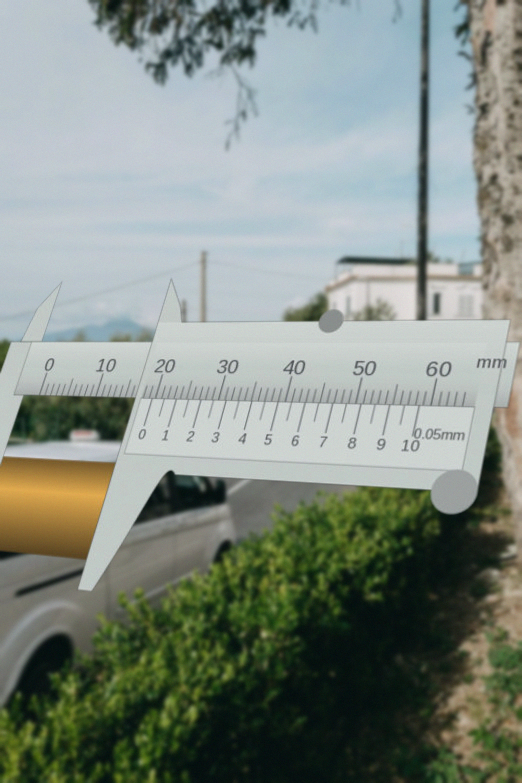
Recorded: {"value": 19.5, "unit": "mm"}
